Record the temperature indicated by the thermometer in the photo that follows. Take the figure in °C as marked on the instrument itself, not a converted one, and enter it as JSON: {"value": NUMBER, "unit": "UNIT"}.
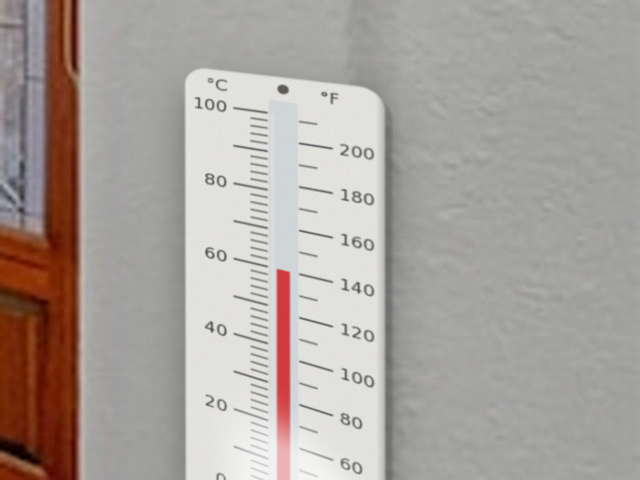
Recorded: {"value": 60, "unit": "°C"}
